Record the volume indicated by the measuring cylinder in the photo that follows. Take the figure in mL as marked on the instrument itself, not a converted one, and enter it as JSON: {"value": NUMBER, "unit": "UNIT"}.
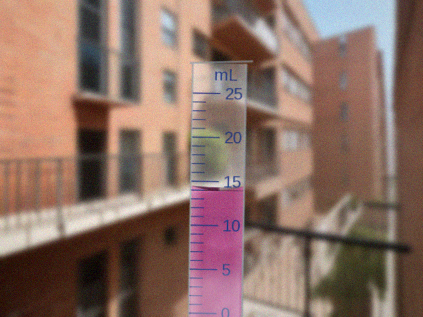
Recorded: {"value": 14, "unit": "mL"}
